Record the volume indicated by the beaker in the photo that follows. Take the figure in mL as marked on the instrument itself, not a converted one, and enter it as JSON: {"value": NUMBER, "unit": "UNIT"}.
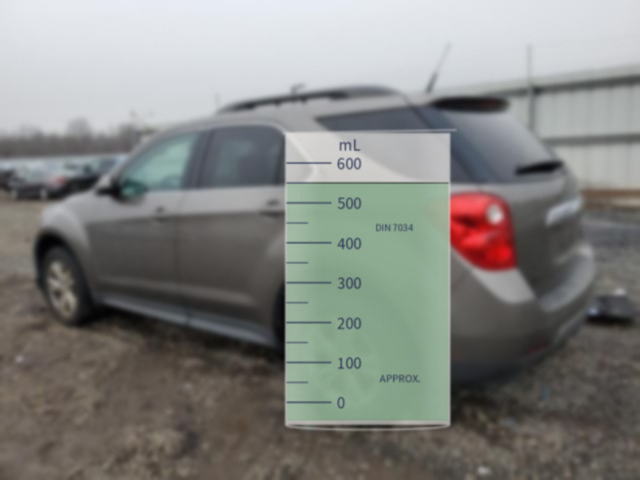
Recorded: {"value": 550, "unit": "mL"}
